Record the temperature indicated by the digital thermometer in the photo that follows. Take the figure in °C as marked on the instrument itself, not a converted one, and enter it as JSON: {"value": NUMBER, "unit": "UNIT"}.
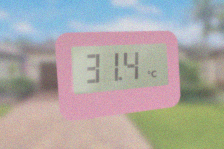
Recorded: {"value": 31.4, "unit": "°C"}
